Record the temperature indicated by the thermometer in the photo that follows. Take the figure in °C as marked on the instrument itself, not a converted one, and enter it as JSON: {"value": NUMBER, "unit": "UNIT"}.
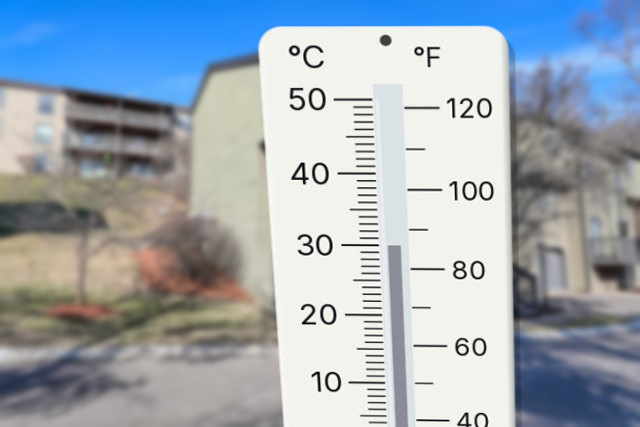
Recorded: {"value": 30, "unit": "°C"}
